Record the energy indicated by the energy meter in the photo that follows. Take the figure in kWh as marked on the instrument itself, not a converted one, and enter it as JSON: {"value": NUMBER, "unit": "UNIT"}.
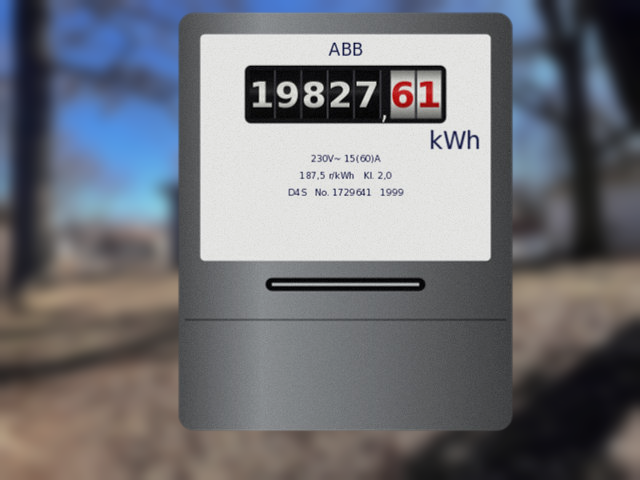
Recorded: {"value": 19827.61, "unit": "kWh"}
